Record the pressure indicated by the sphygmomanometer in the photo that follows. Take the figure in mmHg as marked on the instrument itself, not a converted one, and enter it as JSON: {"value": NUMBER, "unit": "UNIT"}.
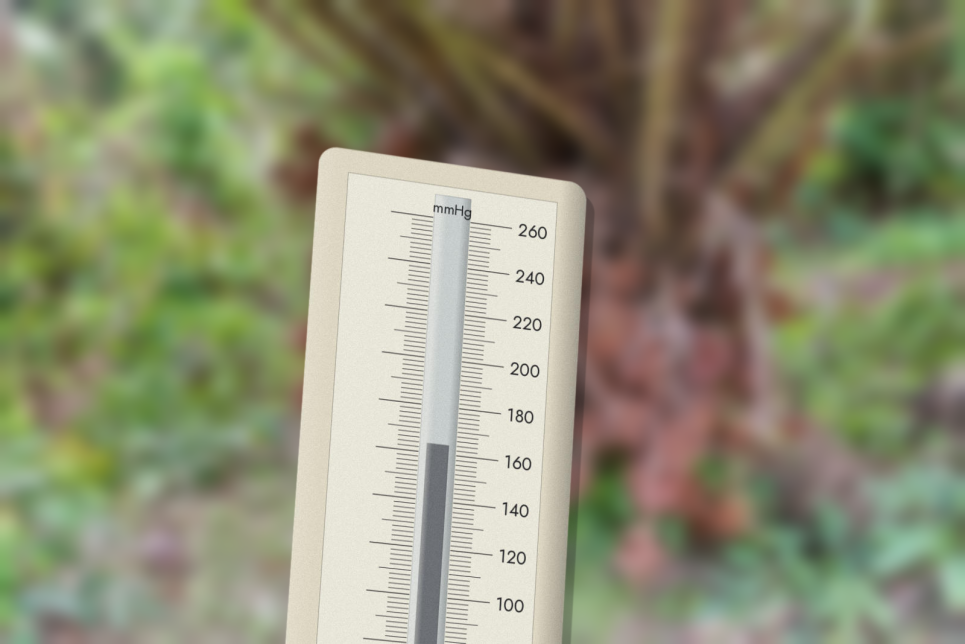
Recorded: {"value": 164, "unit": "mmHg"}
